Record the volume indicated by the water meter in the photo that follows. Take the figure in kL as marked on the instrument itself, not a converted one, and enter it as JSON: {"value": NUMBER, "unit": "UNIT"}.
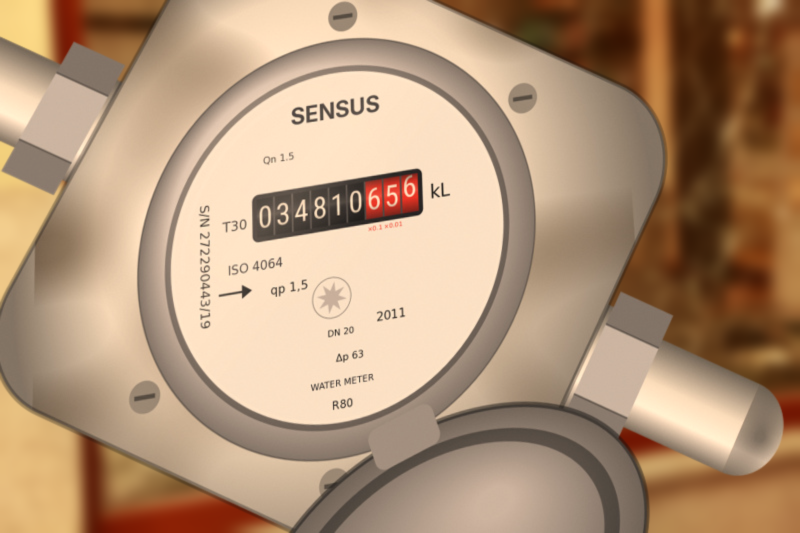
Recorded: {"value": 34810.656, "unit": "kL"}
